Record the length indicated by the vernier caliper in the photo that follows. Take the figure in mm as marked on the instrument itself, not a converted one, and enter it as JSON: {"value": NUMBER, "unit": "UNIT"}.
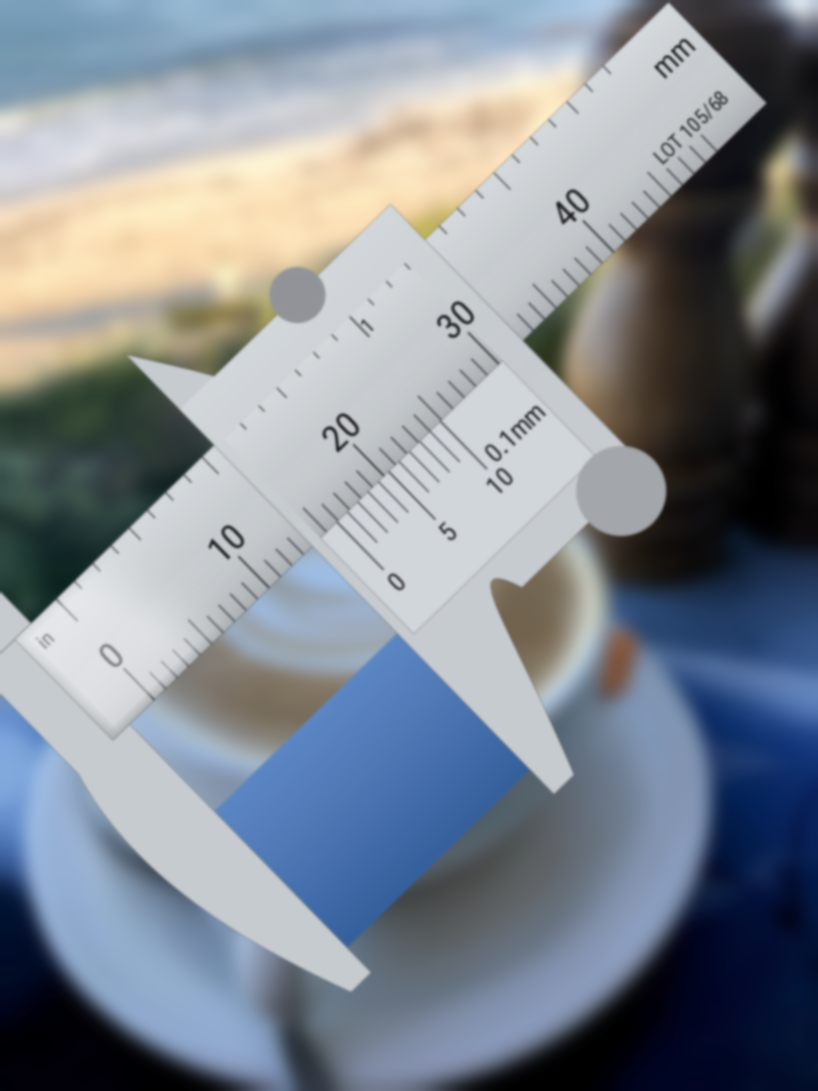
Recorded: {"value": 15.9, "unit": "mm"}
